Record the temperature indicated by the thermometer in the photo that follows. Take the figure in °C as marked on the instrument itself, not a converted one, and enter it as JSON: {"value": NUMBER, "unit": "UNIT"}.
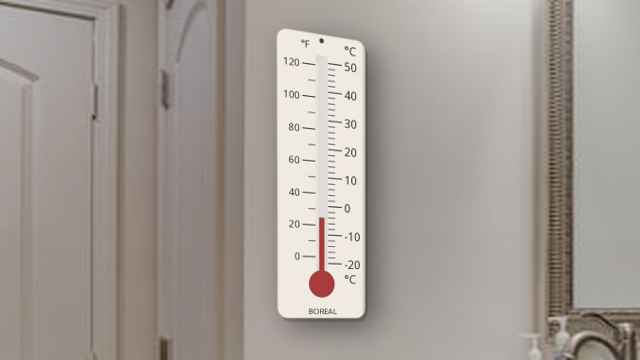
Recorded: {"value": -4, "unit": "°C"}
